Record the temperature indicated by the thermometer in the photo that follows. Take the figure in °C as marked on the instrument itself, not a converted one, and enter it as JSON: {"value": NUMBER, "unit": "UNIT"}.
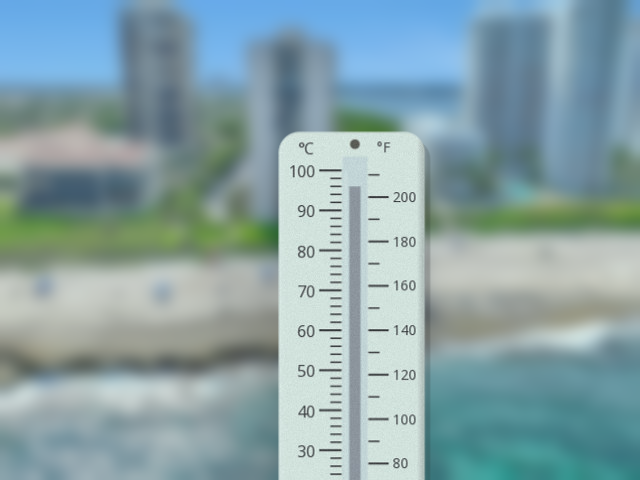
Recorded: {"value": 96, "unit": "°C"}
